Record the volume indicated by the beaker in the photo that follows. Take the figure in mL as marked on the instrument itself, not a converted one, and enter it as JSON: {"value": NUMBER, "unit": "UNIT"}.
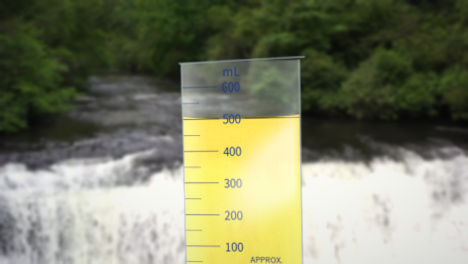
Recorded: {"value": 500, "unit": "mL"}
